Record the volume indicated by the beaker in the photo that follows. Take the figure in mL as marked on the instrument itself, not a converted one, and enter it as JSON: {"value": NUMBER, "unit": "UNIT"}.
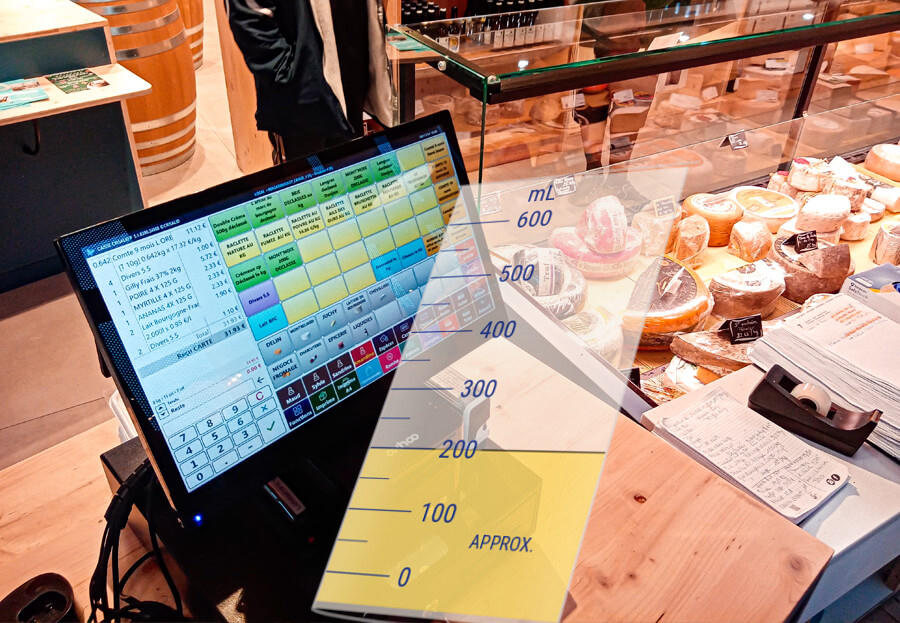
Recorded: {"value": 200, "unit": "mL"}
